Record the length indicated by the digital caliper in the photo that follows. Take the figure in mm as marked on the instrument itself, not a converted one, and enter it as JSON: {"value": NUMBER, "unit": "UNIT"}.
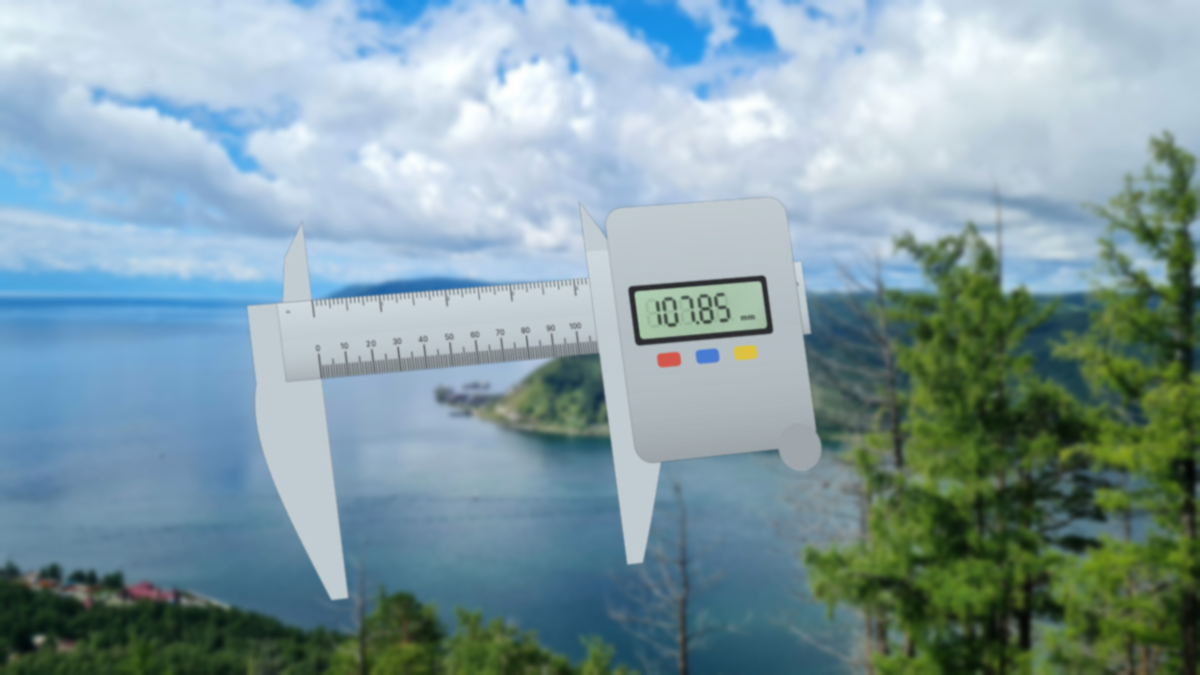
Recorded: {"value": 107.85, "unit": "mm"}
